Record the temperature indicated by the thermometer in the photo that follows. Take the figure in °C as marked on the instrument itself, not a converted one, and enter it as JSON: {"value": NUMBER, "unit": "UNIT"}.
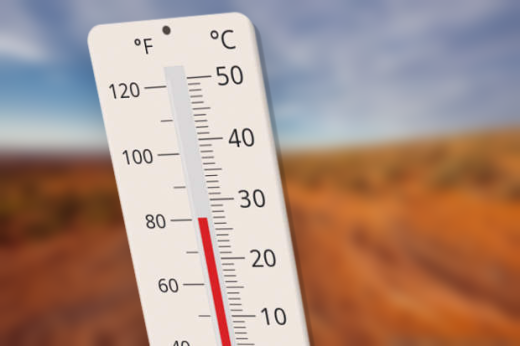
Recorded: {"value": 27, "unit": "°C"}
